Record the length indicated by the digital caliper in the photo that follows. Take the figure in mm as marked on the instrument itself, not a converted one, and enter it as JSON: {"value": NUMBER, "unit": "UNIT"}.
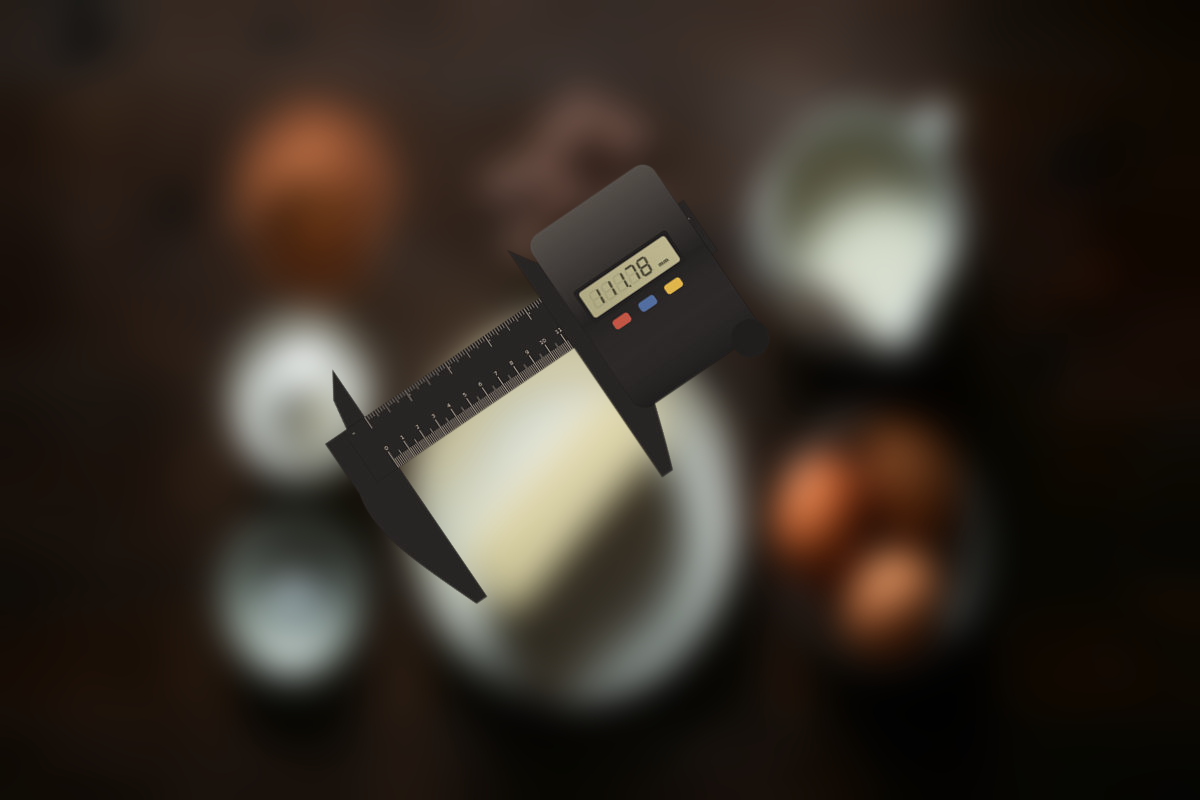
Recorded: {"value": 111.78, "unit": "mm"}
